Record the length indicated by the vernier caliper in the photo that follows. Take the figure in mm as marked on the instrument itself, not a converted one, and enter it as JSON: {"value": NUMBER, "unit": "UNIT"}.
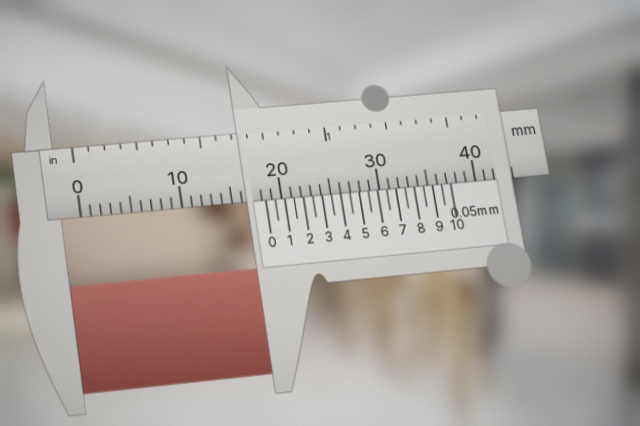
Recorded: {"value": 18.4, "unit": "mm"}
